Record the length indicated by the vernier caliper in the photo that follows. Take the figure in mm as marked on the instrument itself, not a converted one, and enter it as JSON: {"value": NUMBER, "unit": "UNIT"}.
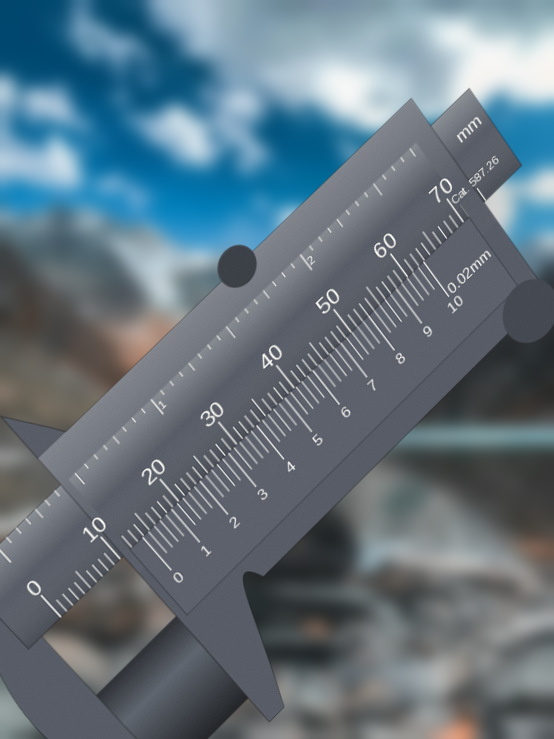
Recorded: {"value": 13.8, "unit": "mm"}
